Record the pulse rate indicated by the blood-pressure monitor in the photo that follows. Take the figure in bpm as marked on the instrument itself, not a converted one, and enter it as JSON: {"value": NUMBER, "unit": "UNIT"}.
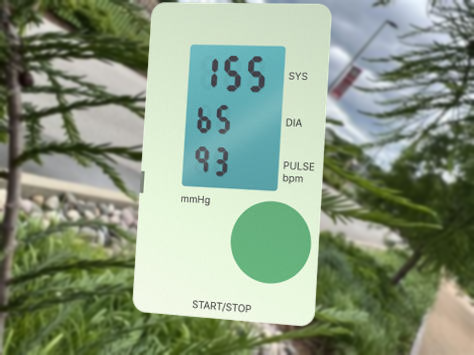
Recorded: {"value": 93, "unit": "bpm"}
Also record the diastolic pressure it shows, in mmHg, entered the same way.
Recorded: {"value": 65, "unit": "mmHg"}
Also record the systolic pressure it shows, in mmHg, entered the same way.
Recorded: {"value": 155, "unit": "mmHg"}
